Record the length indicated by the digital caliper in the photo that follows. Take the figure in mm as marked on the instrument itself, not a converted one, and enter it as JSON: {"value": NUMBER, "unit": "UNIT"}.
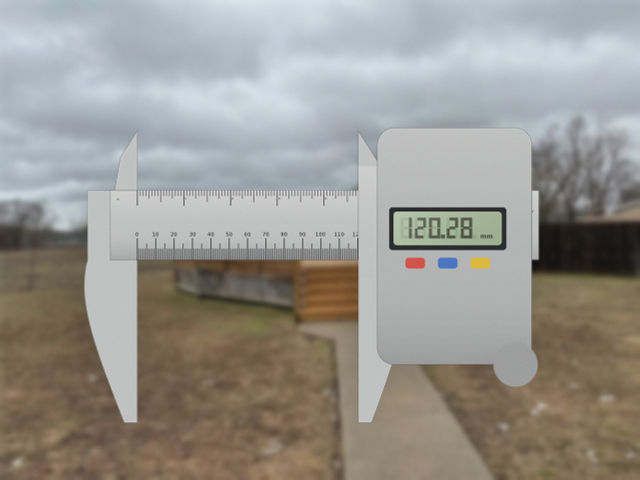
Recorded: {"value": 120.28, "unit": "mm"}
